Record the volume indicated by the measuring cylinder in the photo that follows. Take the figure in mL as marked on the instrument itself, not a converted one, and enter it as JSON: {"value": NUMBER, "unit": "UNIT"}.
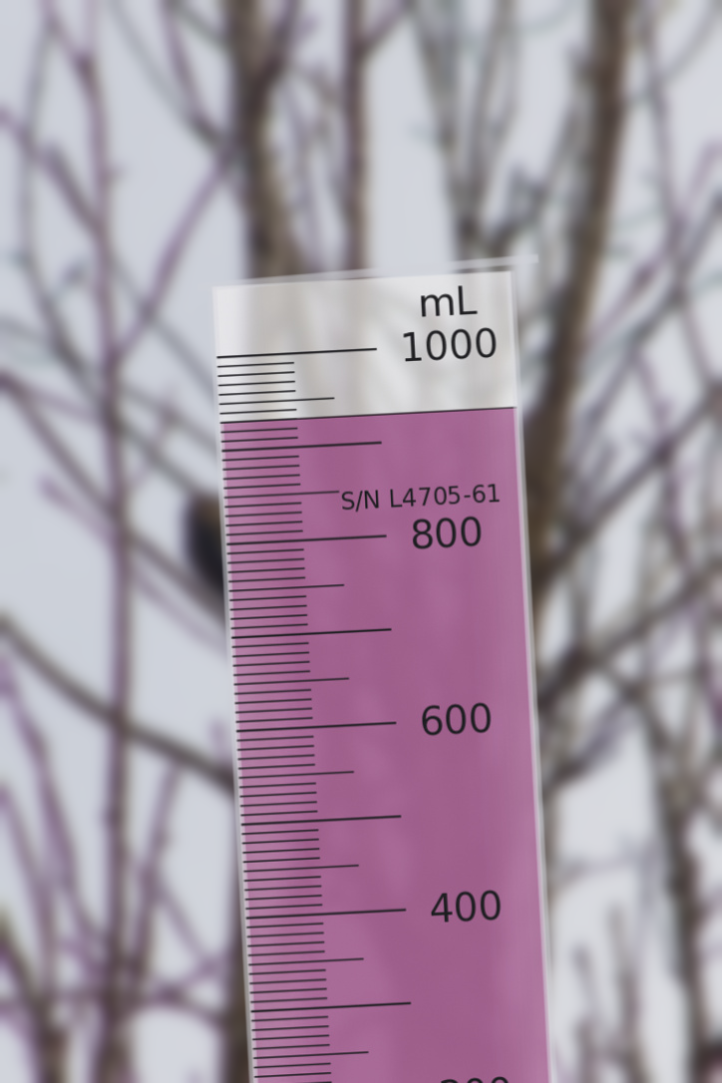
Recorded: {"value": 930, "unit": "mL"}
